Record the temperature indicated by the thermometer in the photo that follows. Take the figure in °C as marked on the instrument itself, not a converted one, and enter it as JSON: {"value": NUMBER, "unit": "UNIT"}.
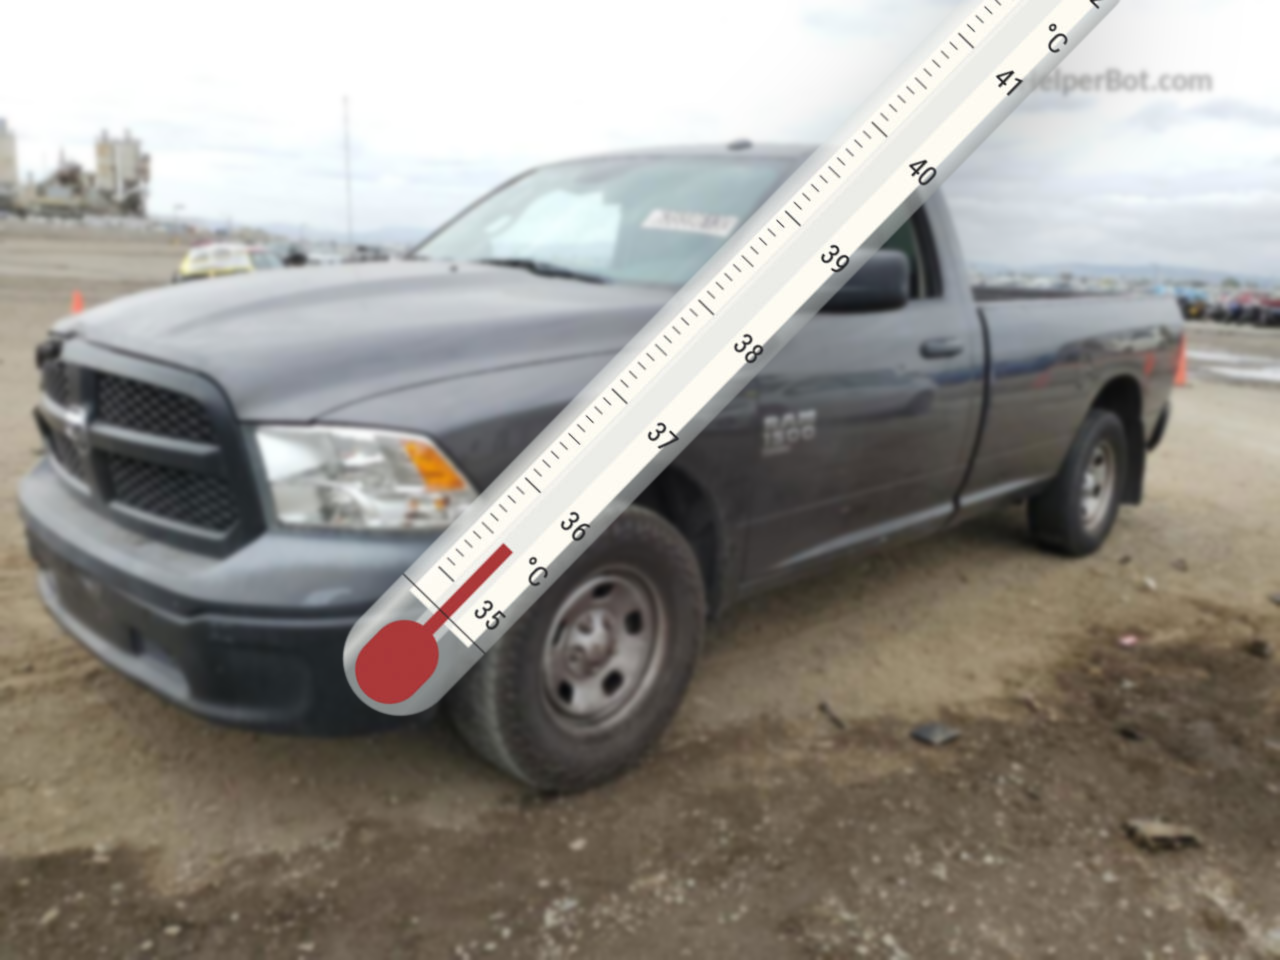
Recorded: {"value": 35.5, "unit": "°C"}
